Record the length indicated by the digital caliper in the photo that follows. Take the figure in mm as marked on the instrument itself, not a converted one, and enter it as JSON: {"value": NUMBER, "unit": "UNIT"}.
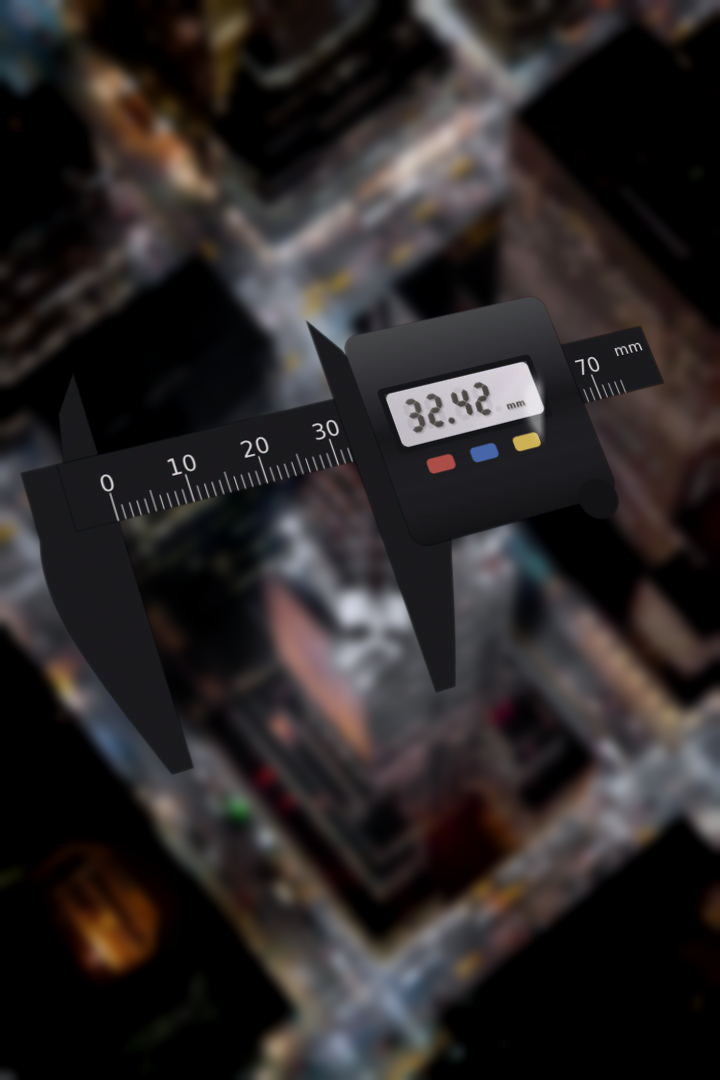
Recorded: {"value": 32.42, "unit": "mm"}
